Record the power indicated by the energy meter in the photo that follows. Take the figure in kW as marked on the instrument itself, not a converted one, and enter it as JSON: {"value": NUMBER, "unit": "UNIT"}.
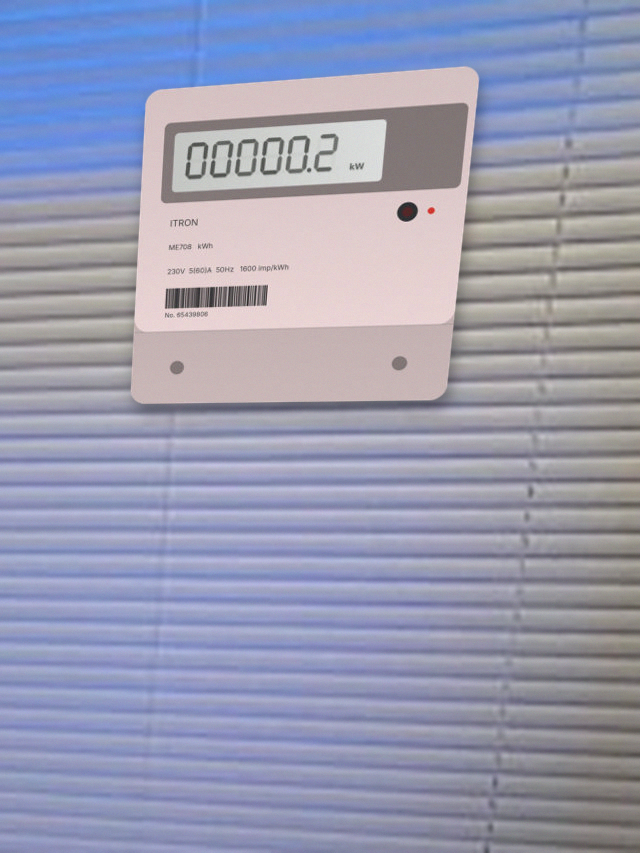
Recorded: {"value": 0.2, "unit": "kW"}
